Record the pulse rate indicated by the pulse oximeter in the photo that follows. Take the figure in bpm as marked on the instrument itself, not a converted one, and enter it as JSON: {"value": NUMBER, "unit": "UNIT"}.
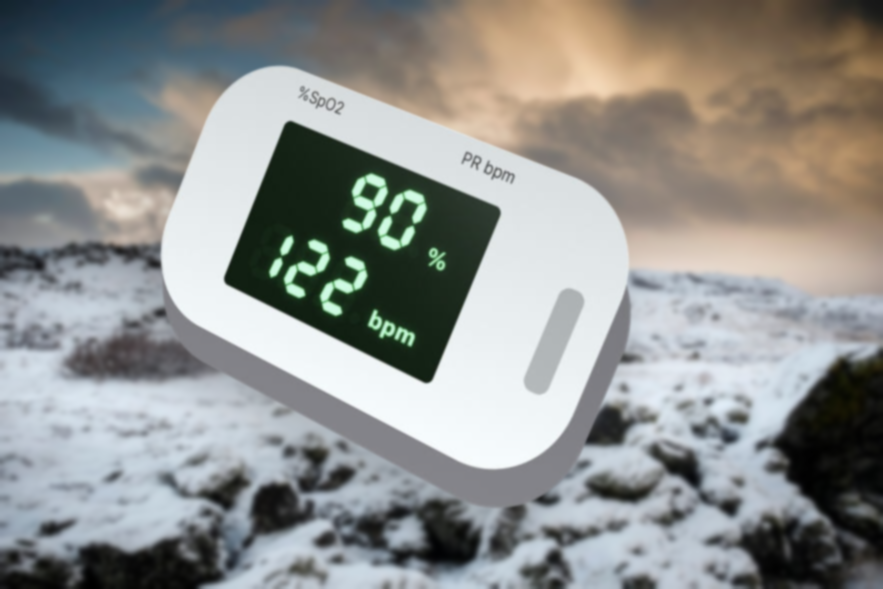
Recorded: {"value": 122, "unit": "bpm"}
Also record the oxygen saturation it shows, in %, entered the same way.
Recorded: {"value": 90, "unit": "%"}
